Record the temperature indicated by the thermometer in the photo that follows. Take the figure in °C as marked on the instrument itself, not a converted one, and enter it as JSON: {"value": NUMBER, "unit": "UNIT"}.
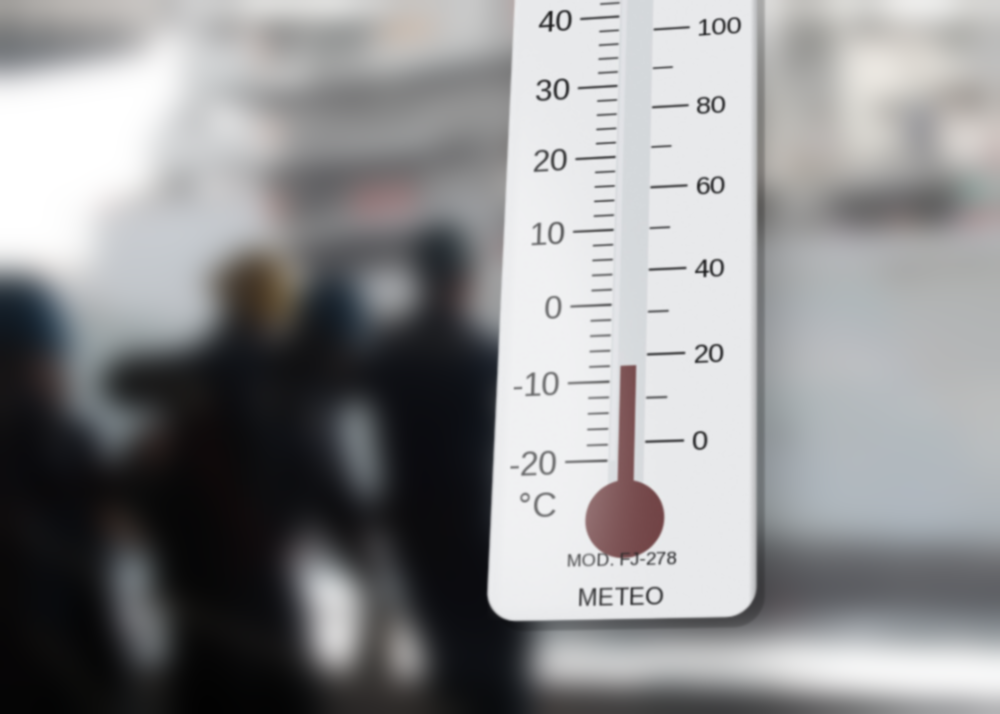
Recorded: {"value": -8, "unit": "°C"}
